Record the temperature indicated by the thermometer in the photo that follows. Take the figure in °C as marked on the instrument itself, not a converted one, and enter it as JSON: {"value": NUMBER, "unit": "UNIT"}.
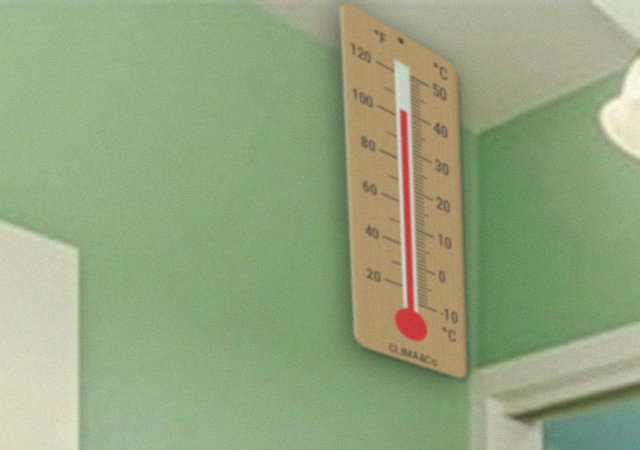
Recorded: {"value": 40, "unit": "°C"}
